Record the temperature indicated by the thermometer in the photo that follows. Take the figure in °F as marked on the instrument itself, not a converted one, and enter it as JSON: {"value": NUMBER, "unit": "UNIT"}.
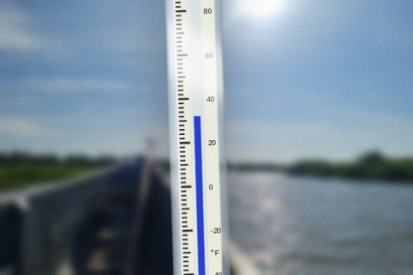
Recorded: {"value": 32, "unit": "°F"}
